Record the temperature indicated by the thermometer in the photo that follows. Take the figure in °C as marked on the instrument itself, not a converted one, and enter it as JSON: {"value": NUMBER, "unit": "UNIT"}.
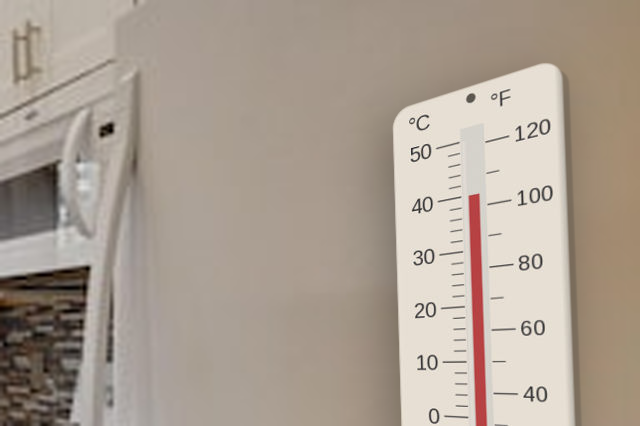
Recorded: {"value": 40, "unit": "°C"}
